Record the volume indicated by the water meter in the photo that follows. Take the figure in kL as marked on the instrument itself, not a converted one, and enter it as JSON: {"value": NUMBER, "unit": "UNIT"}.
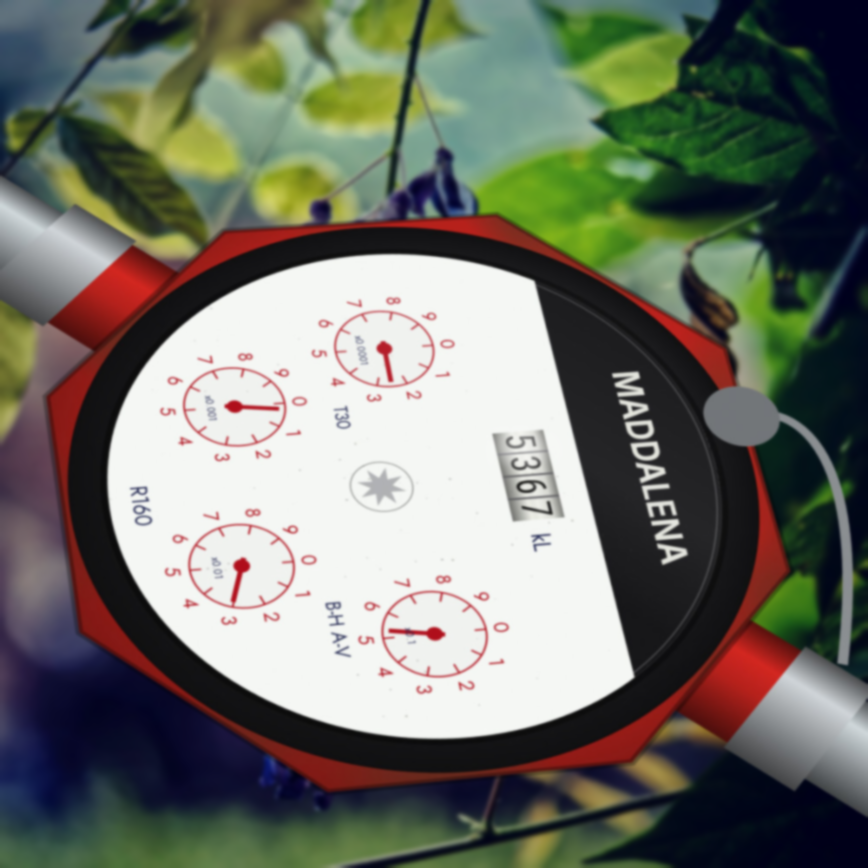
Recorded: {"value": 5367.5302, "unit": "kL"}
